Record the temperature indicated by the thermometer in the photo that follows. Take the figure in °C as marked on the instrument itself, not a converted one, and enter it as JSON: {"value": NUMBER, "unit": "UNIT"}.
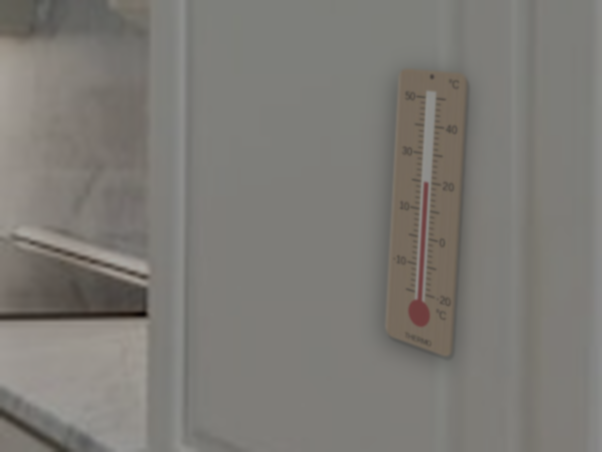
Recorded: {"value": 20, "unit": "°C"}
